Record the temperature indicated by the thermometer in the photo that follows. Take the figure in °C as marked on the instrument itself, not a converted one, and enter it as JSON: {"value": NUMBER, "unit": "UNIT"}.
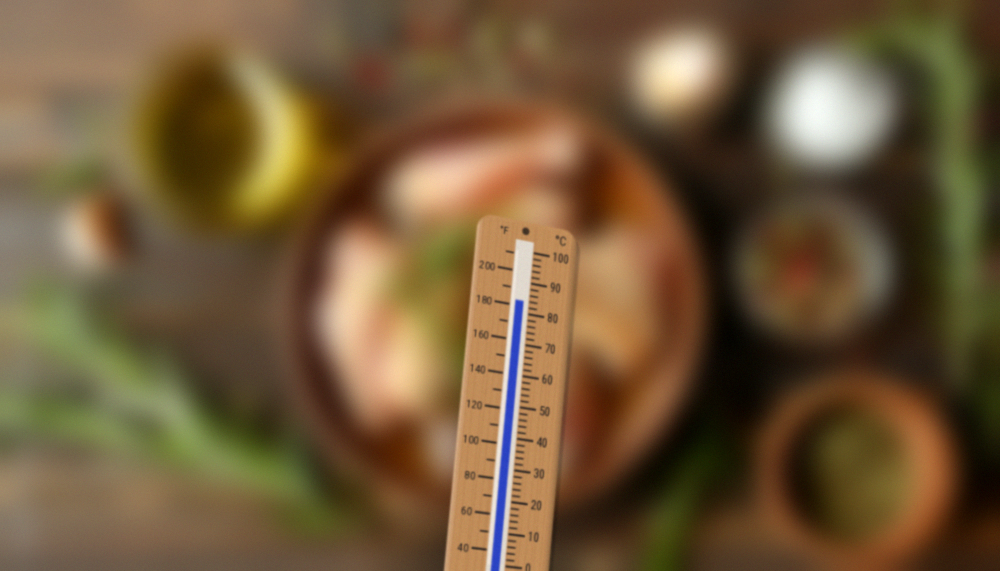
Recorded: {"value": 84, "unit": "°C"}
